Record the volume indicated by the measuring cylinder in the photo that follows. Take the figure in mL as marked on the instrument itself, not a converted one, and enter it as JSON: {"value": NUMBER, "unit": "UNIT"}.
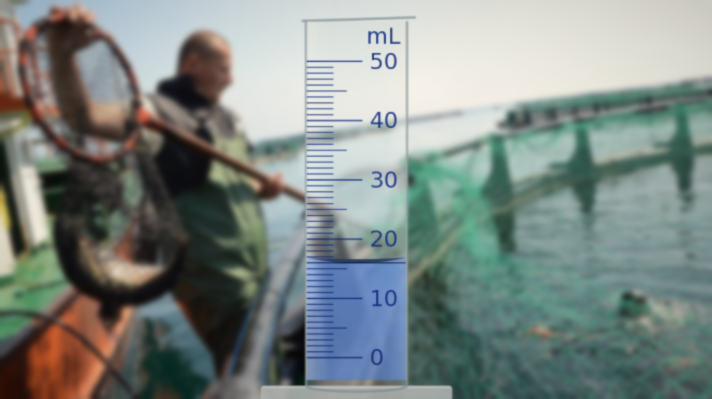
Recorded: {"value": 16, "unit": "mL"}
